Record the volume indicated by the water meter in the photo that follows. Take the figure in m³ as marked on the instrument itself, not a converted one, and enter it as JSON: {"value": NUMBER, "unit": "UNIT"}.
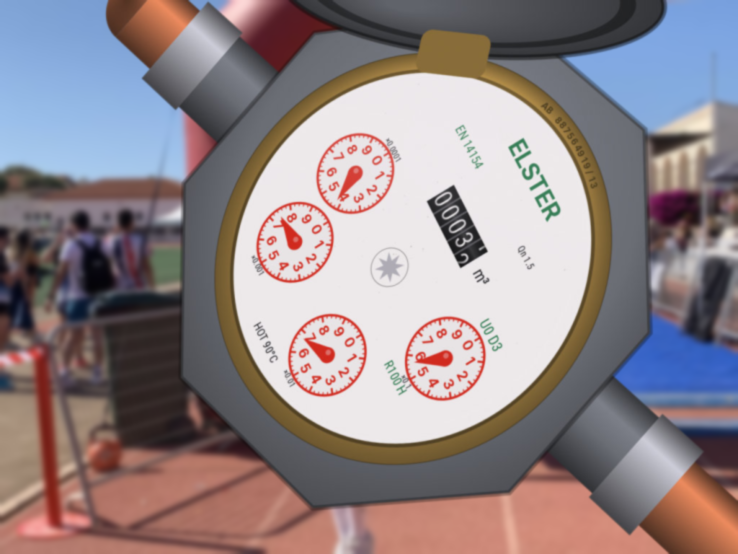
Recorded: {"value": 31.5674, "unit": "m³"}
